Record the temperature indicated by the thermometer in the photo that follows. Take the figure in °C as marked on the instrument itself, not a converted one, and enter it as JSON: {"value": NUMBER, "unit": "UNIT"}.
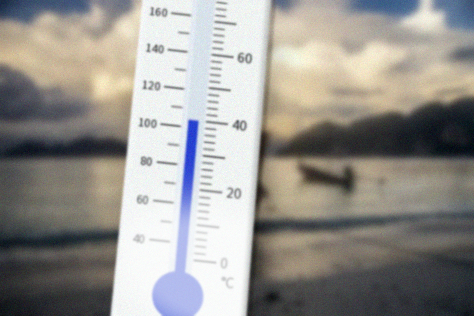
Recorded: {"value": 40, "unit": "°C"}
